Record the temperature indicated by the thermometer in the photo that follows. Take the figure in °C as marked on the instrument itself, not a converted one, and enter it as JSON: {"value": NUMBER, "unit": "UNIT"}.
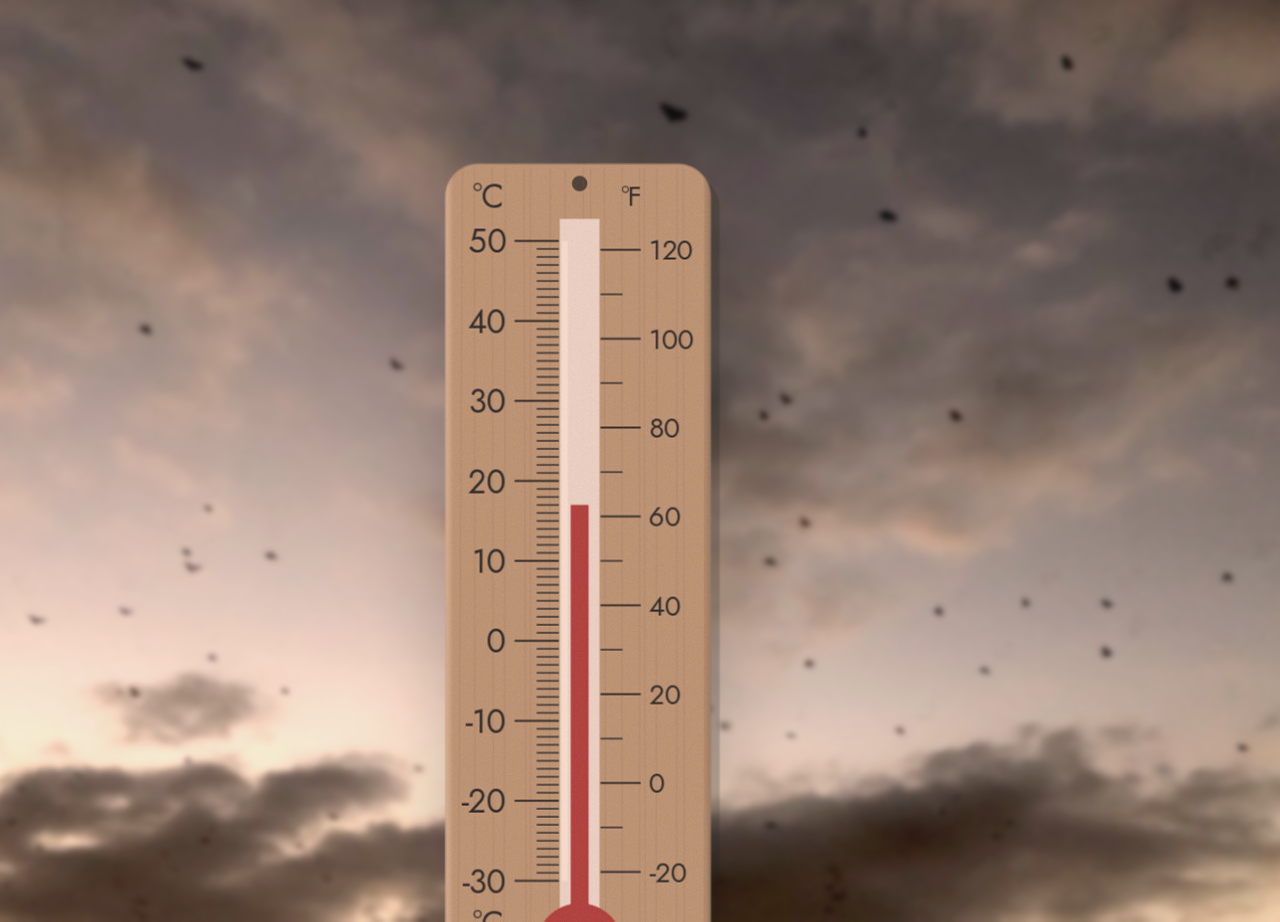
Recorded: {"value": 17, "unit": "°C"}
